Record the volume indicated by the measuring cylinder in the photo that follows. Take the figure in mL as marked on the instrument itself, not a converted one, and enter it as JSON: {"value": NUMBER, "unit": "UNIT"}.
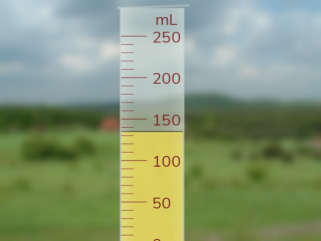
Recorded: {"value": 135, "unit": "mL"}
